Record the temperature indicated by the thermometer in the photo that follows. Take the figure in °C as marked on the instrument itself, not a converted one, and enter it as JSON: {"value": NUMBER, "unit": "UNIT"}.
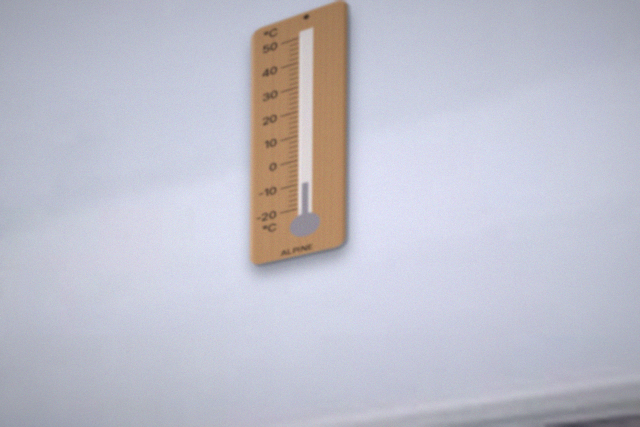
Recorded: {"value": -10, "unit": "°C"}
